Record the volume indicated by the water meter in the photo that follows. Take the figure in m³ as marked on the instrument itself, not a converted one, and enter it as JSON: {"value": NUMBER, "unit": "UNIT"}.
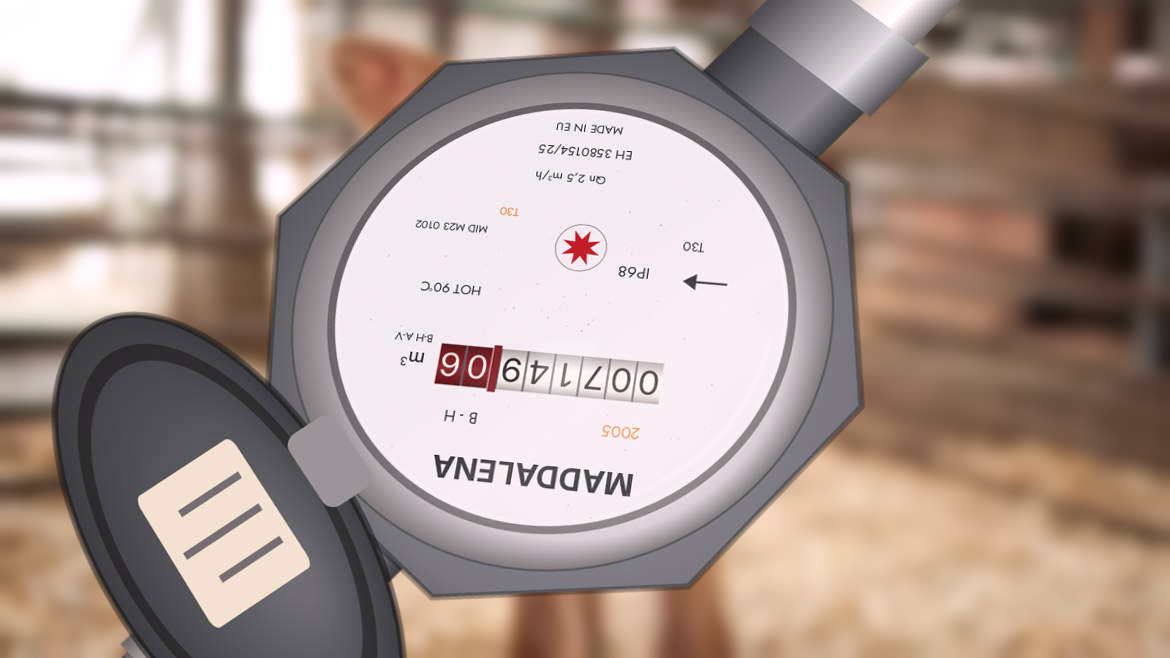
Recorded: {"value": 7149.06, "unit": "m³"}
